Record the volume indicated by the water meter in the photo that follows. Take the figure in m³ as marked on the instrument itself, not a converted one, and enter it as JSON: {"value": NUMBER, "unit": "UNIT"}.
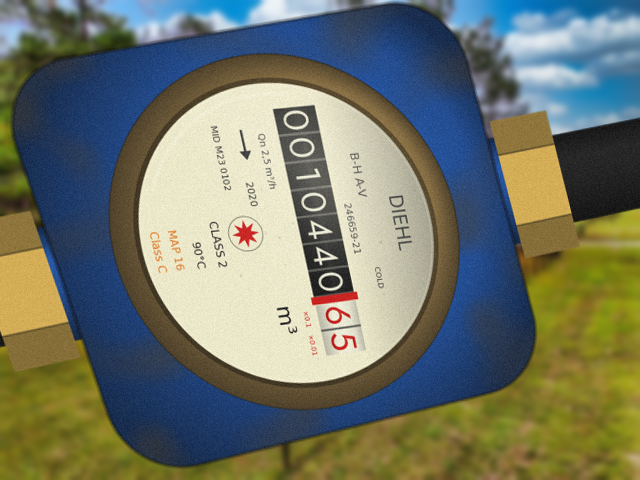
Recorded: {"value": 10440.65, "unit": "m³"}
